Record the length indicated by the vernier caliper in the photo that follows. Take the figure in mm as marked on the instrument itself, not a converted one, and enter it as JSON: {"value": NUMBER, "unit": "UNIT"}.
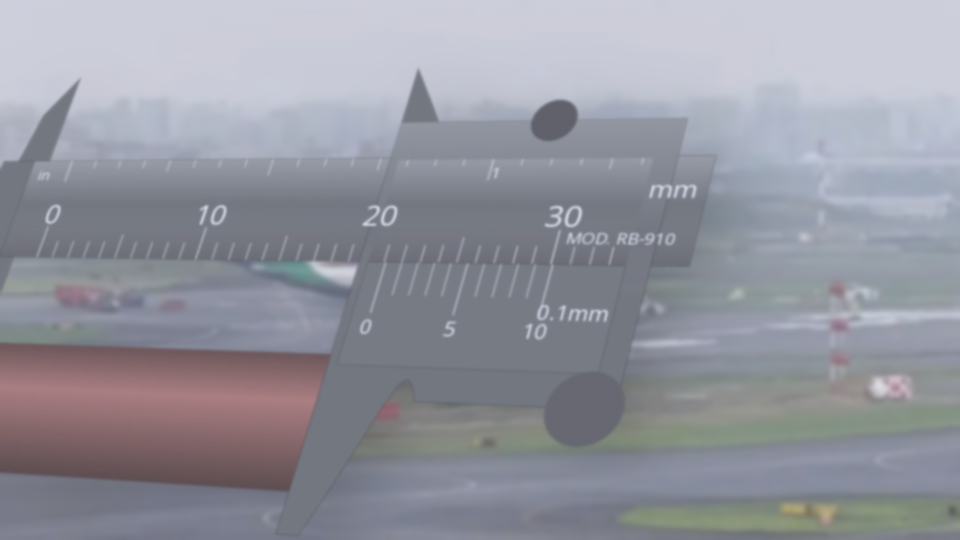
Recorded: {"value": 21.1, "unit": "mm"}
